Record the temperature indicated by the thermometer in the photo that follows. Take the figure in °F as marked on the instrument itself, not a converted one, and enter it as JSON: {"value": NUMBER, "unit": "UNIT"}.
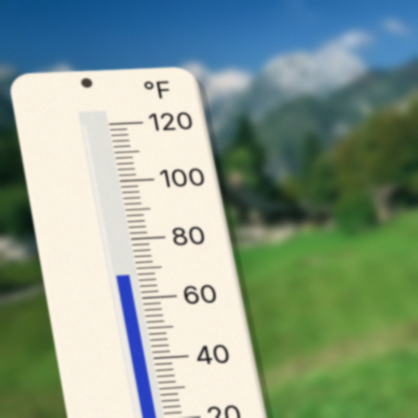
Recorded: {"value": 68, "unit": "°F"}
